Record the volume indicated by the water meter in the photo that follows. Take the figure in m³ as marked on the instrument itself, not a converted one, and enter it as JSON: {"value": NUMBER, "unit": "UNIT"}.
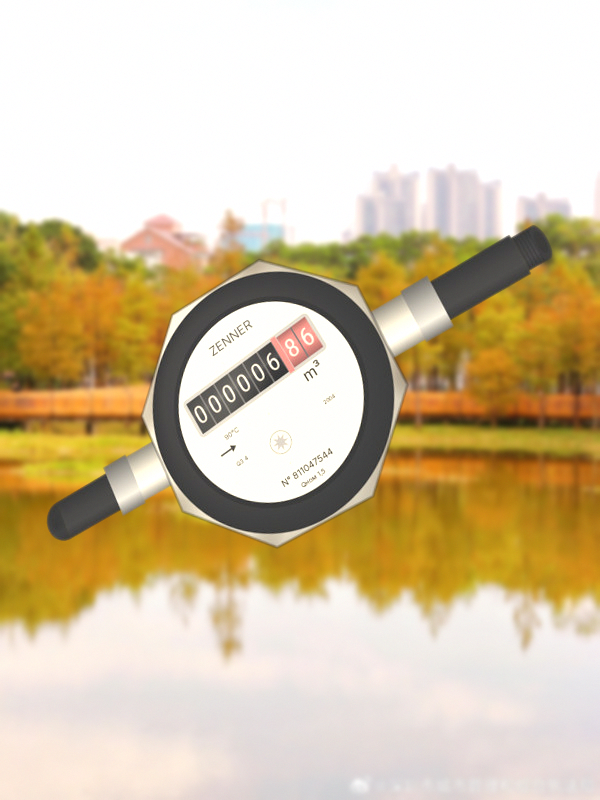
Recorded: {"value": 6.86, "unit": "m³"}
